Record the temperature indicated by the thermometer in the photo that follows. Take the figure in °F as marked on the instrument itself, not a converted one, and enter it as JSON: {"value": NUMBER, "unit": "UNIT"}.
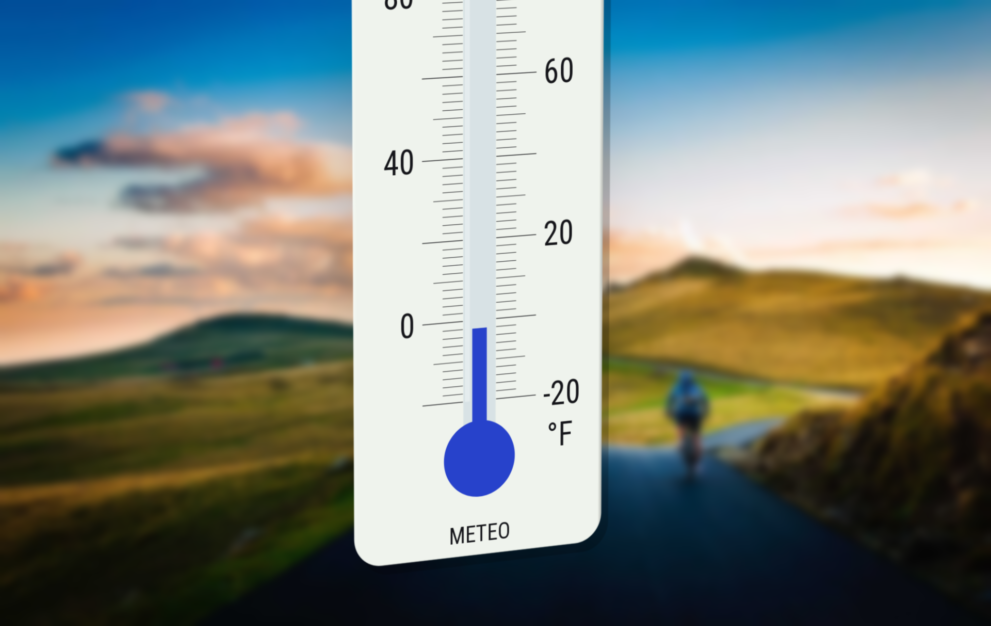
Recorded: {"value": -2, "unit": "°F"}
